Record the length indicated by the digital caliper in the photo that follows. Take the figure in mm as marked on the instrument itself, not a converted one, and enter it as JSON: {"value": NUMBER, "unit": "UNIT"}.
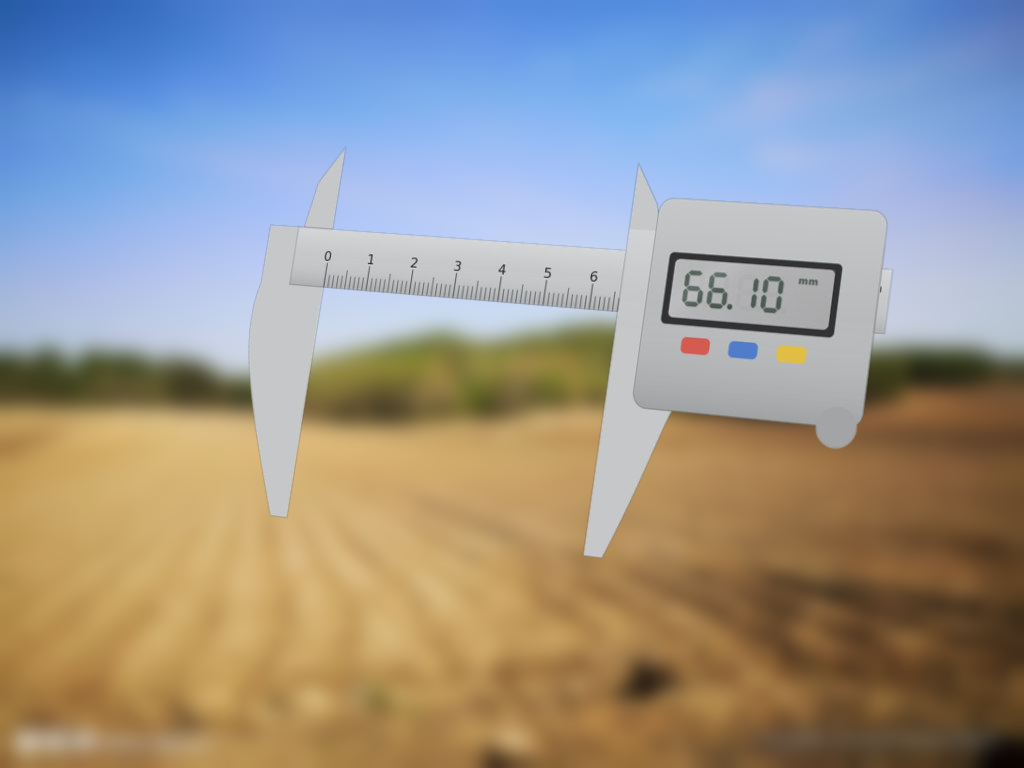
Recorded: {"value": 66.10, "unit": "mm"}
